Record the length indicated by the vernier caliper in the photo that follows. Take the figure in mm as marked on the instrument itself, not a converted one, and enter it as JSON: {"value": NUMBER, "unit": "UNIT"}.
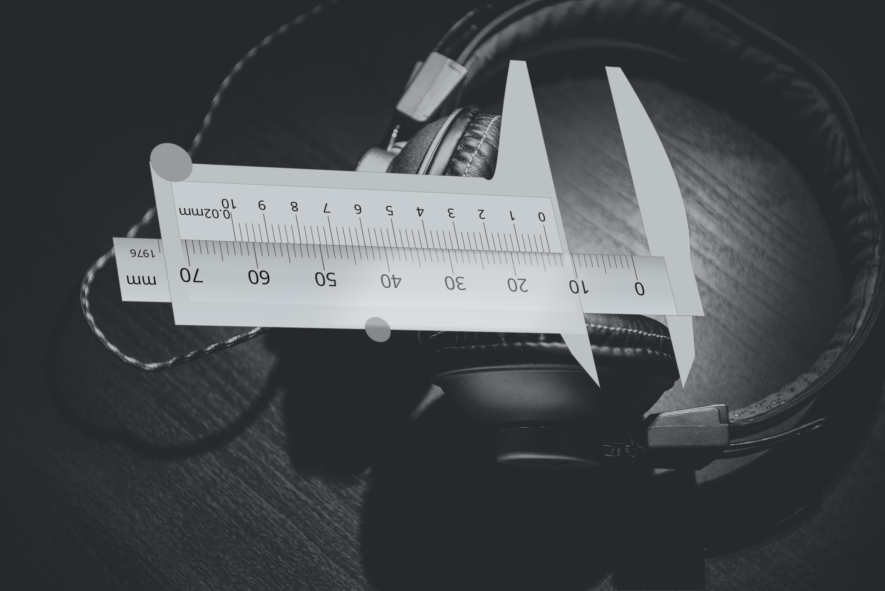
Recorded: {"value": 13.6, "unit": "mm"}
